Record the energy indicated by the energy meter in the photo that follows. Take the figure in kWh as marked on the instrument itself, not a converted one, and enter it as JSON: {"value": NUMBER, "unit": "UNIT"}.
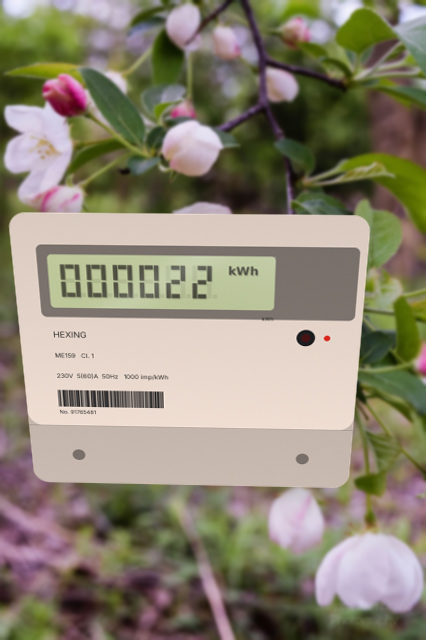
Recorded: {"value": 22, "unit": "kWh"}
